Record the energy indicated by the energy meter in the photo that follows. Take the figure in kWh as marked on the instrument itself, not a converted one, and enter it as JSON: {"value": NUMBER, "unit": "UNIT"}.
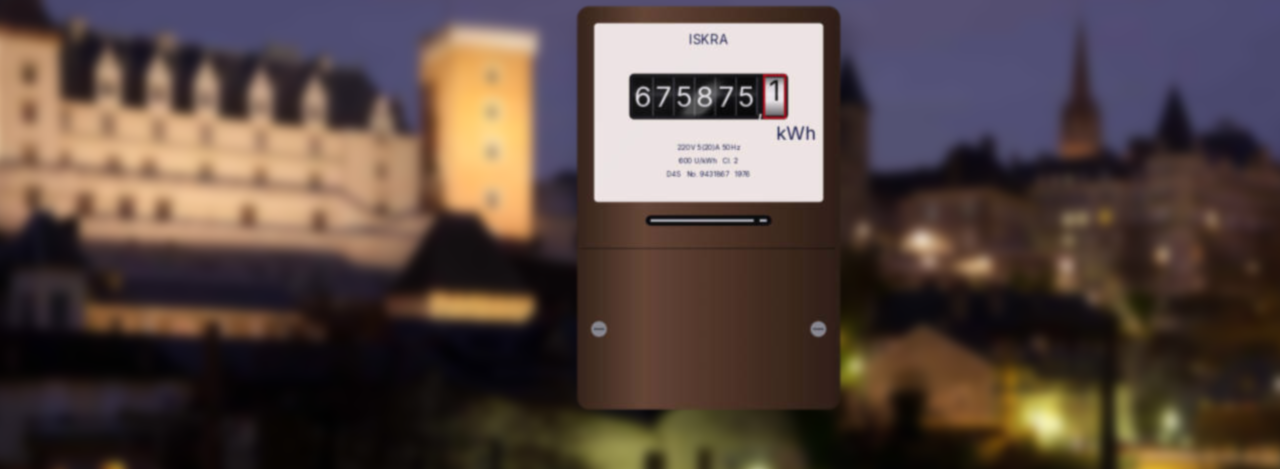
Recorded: {"value": 675875.1, "unit": "kWh"}
